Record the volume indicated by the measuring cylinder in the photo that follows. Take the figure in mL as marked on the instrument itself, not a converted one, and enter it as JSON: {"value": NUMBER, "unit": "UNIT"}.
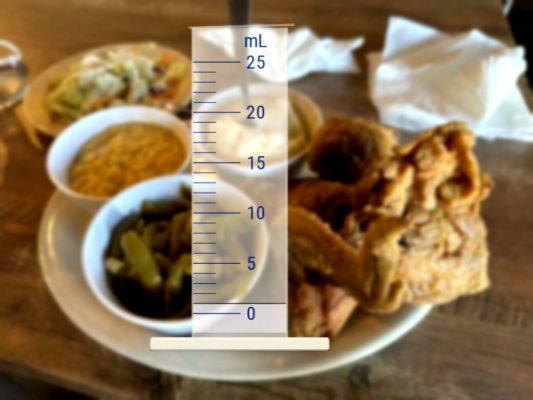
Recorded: {"value": 1, "unit": "mL"}
